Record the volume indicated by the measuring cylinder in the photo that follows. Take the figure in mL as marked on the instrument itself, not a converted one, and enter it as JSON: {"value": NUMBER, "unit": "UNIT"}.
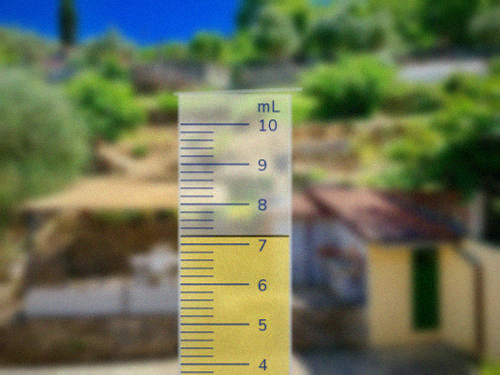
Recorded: {"value": 7.2, "unit": "mL"}
